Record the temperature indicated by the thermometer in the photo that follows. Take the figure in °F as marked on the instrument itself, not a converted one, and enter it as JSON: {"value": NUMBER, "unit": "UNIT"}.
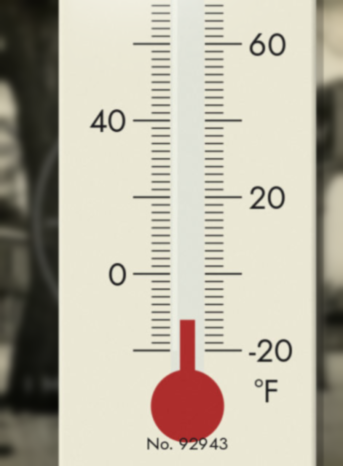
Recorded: {"value": -12, "unit": "°F"}
